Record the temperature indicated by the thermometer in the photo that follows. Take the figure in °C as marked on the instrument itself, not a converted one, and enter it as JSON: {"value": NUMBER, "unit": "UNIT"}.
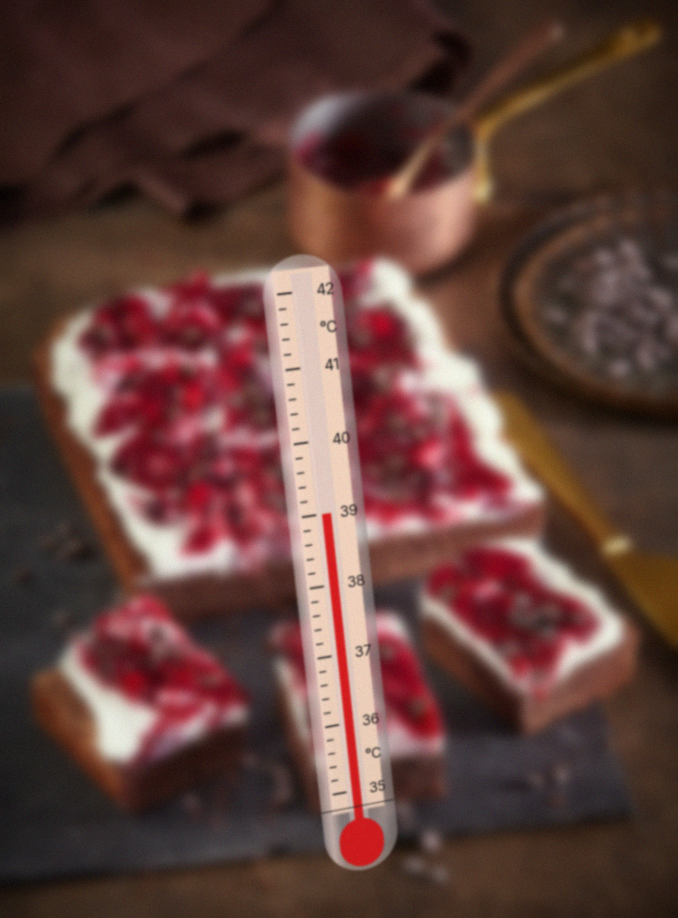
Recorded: {"value": 39, "unit": "°C"}
